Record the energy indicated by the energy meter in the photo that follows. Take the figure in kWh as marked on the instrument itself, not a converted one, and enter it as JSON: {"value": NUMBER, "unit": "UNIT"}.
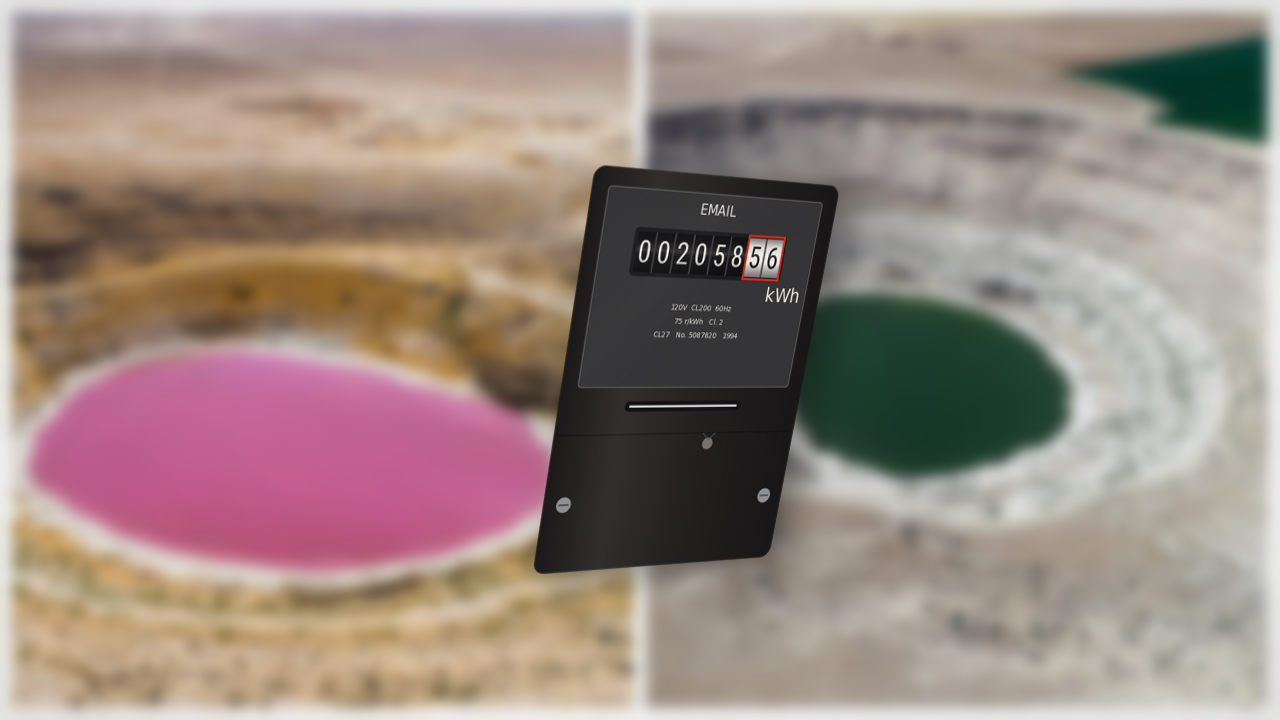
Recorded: {"value": 2058.56, "unit": "kWh"}
